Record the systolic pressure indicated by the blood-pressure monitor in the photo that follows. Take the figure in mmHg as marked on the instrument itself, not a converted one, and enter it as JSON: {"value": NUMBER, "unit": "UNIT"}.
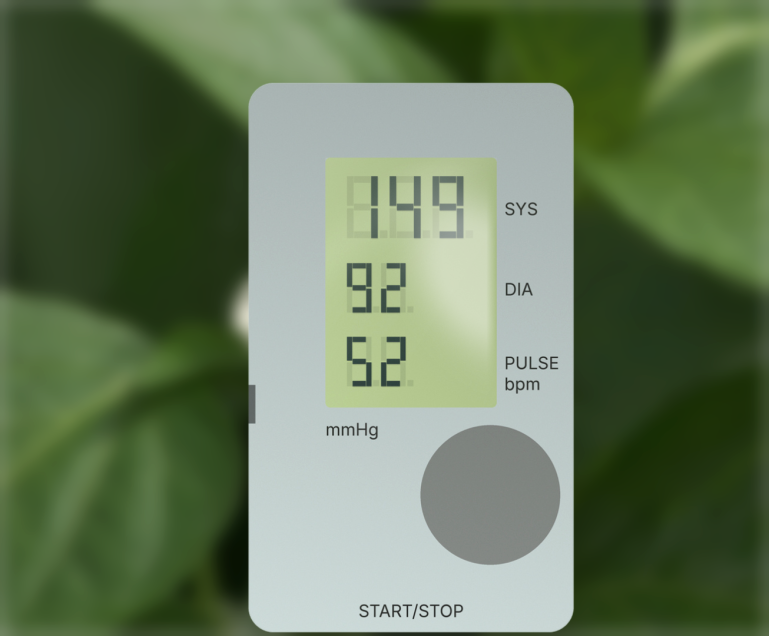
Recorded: {"value": 149, "unit": "mmHg"}
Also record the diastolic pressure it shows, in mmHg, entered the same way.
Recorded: {"value": 92, "unit": "mmHg"}
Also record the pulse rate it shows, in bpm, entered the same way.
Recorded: {"value": 52, "unit": "bpm"}
